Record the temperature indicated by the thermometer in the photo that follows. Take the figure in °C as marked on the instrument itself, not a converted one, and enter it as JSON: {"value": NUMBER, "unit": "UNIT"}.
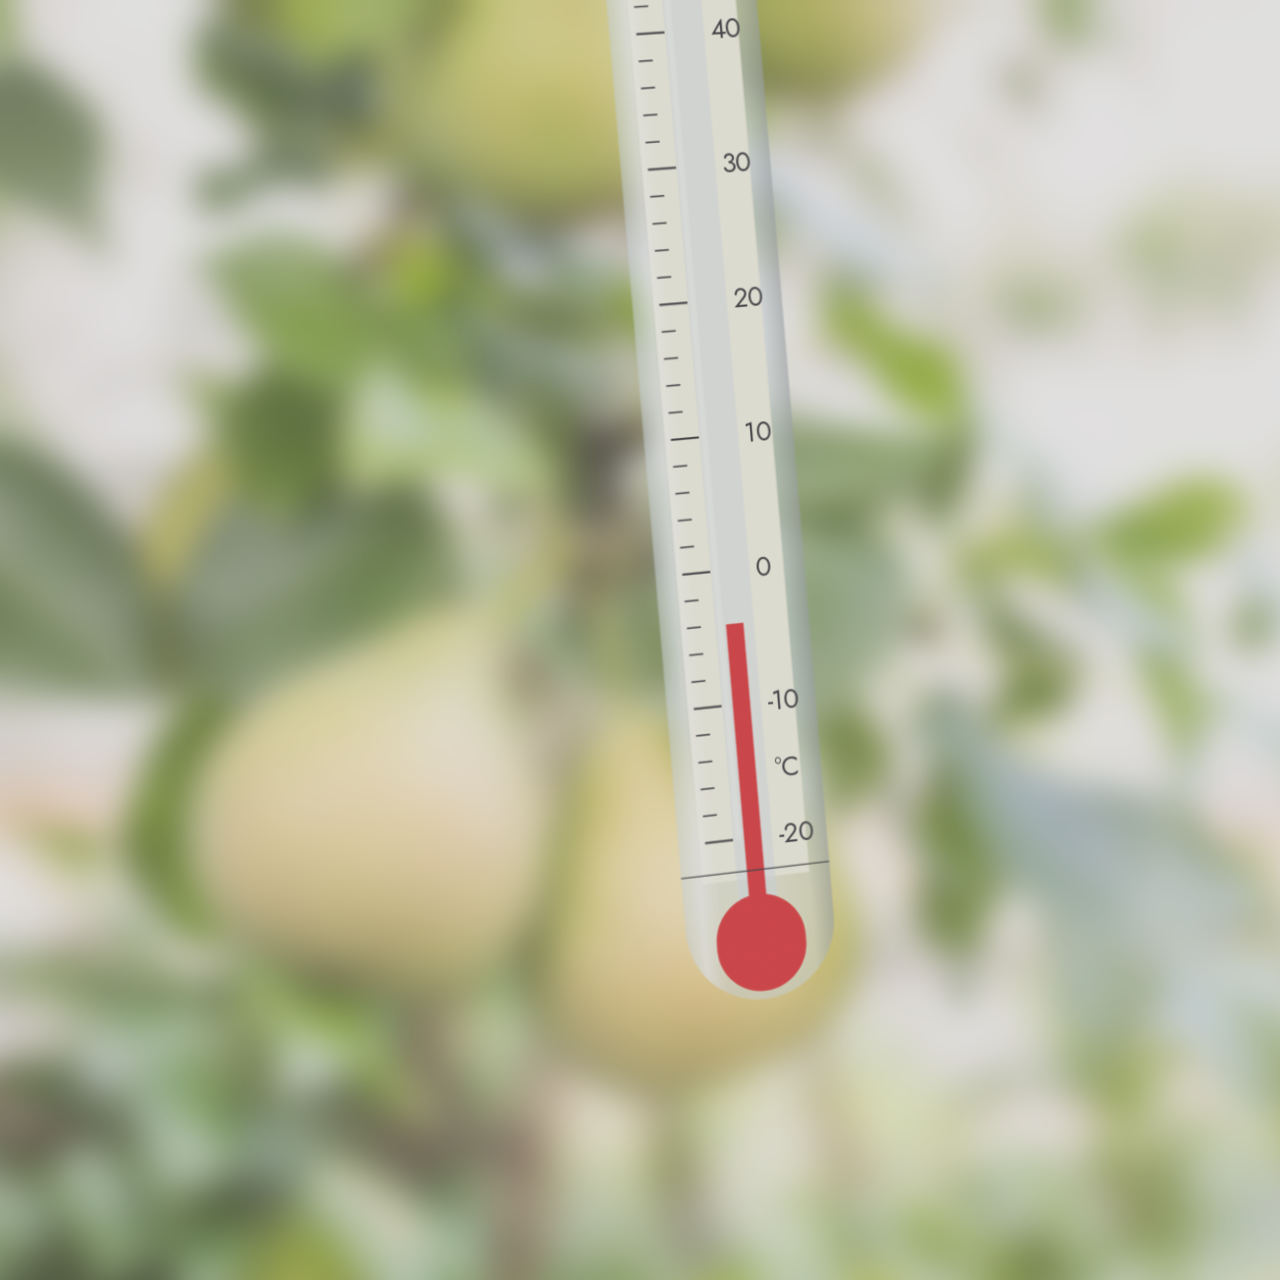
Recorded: {"value": -4, "unit": "°C"}
